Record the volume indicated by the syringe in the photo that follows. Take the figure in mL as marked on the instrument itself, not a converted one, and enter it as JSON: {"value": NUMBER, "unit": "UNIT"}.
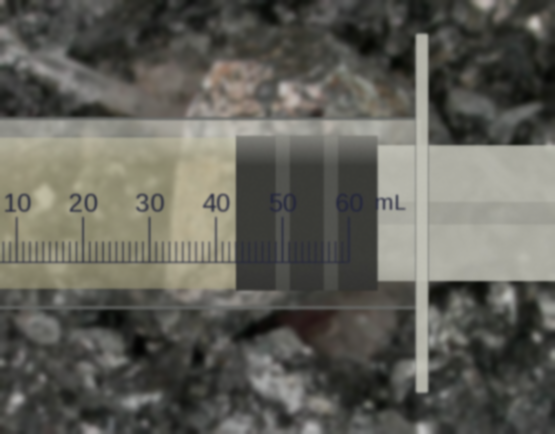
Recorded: {"value": 43, "unit": "mL"}
